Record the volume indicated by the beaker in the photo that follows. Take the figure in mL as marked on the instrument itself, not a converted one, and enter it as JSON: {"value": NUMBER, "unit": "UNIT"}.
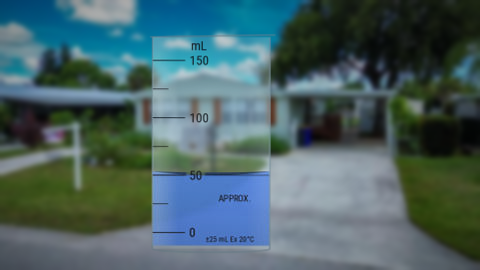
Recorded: {"value": 50, "unit": "mL"}
